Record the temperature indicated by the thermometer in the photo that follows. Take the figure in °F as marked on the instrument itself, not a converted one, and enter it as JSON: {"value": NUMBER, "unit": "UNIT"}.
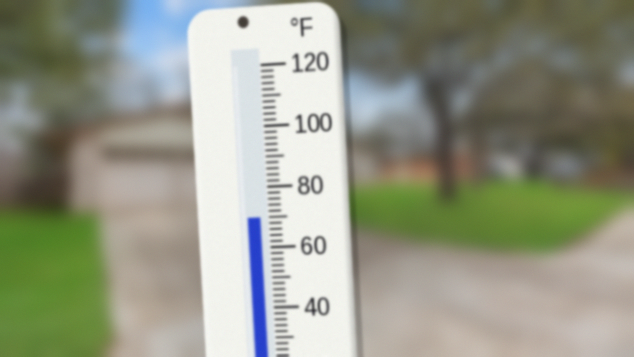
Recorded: {"value": 70, "unit": "°F"}
